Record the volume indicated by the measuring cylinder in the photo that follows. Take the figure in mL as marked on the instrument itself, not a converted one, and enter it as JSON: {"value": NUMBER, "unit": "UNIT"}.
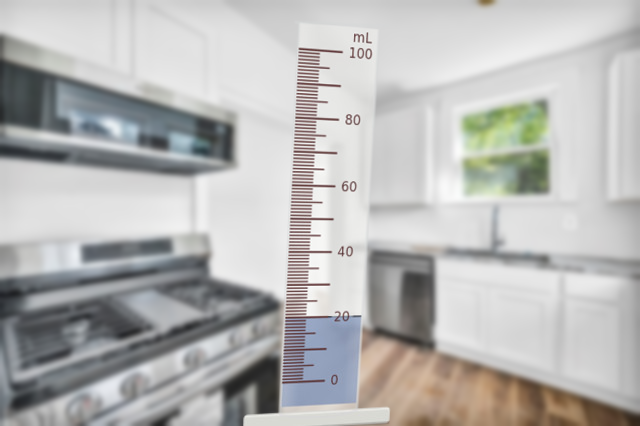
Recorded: {"value": 20, "unit": "mL"}
